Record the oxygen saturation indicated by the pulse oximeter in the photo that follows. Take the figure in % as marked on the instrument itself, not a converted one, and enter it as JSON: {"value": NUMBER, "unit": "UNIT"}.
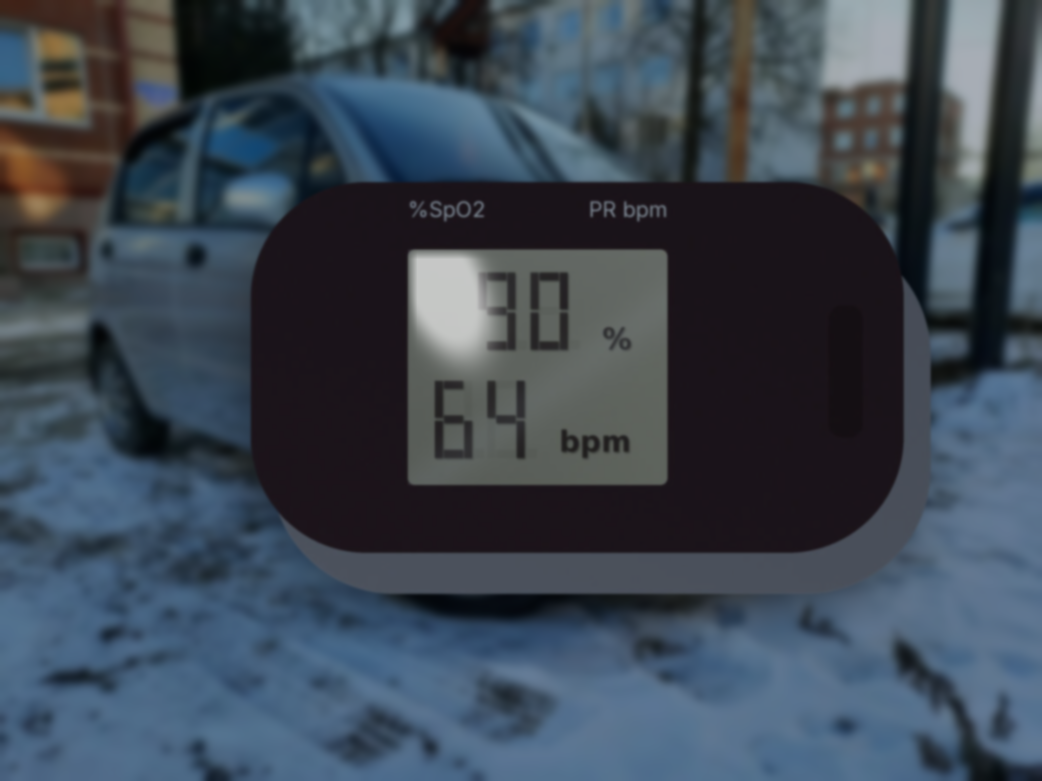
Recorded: {"value": 90, "unit": "%"}
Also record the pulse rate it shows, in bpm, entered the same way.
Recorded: {"value": 64, "unit": "bpm"}
